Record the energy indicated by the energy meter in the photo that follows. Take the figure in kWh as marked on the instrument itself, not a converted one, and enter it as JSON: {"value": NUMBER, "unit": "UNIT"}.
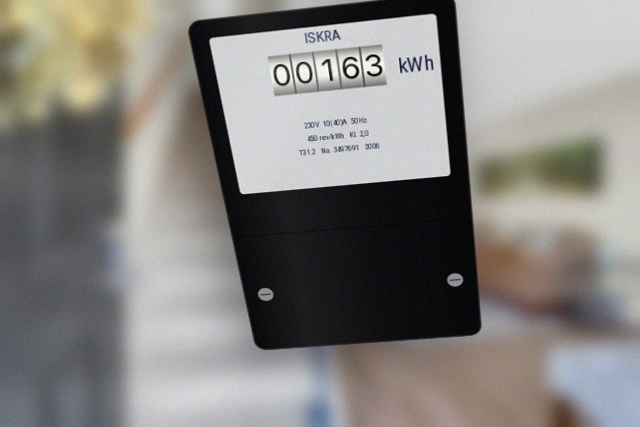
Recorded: {"value": 163, "unit": "kWh"}
